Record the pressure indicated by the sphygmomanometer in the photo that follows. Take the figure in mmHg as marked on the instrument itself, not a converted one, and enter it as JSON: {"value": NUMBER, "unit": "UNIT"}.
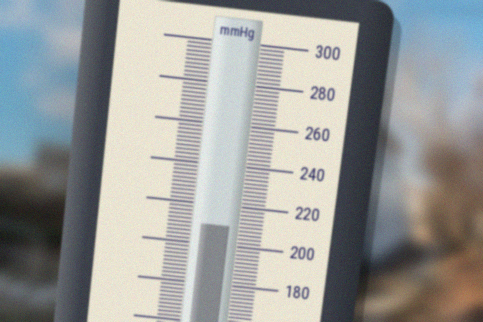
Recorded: {"value": 210, "unit": "mmHg"}
